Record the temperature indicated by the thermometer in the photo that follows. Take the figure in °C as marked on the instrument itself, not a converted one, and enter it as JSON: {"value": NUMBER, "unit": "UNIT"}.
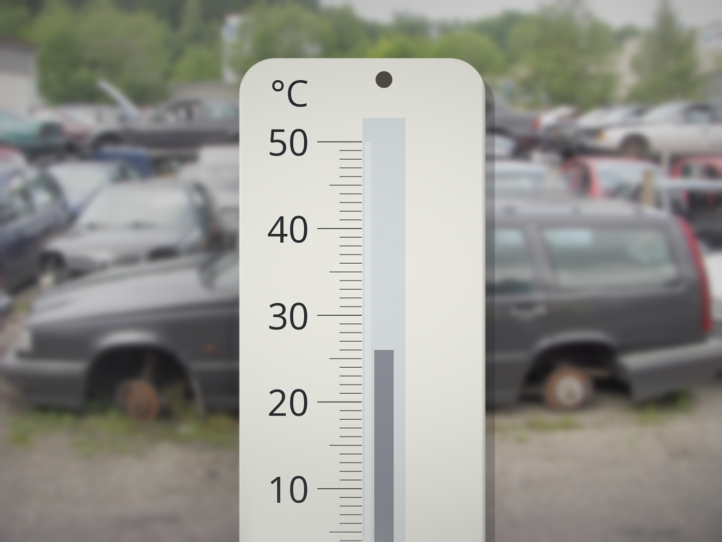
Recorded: {"value": 26, "unit": "°C"}
